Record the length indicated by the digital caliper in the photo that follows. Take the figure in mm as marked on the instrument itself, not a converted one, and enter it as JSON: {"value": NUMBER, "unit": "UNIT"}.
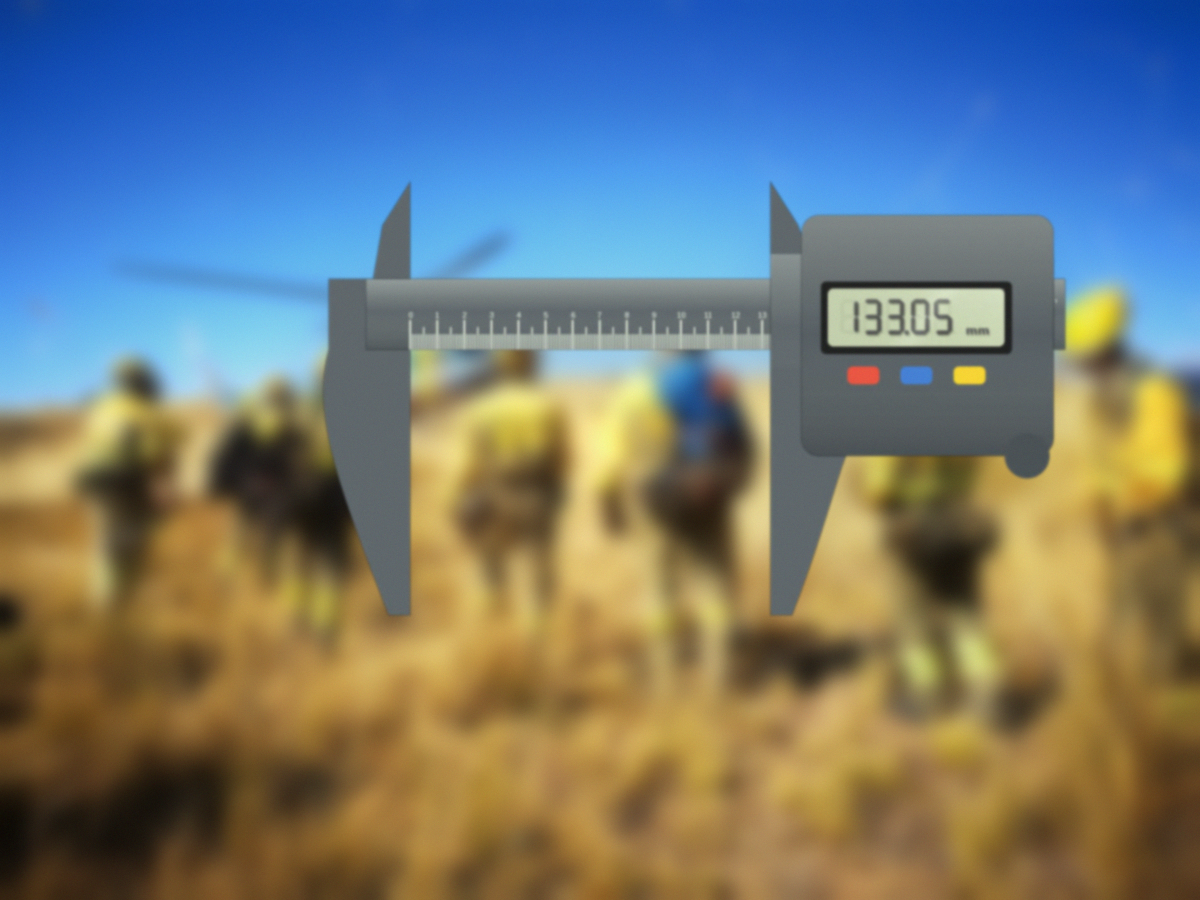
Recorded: {"value": 133.05, "unit": "mm"}
